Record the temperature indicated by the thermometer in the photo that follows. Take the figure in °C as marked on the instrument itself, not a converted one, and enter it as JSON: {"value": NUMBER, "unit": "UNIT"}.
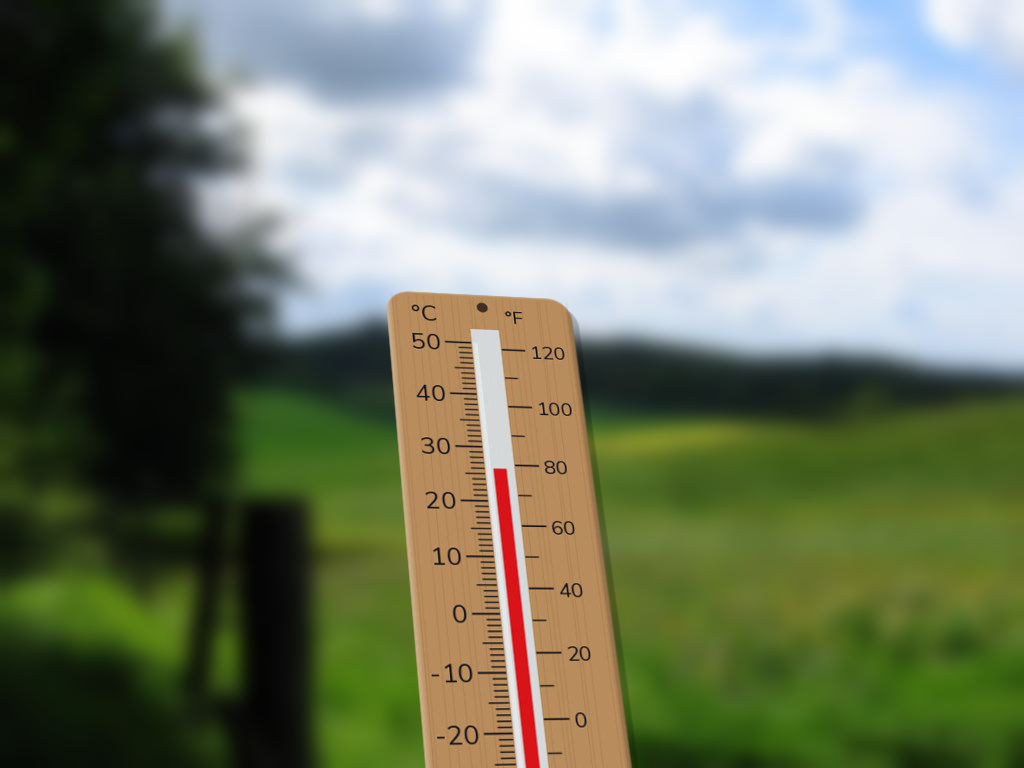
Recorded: {"value": 26, "unit": "°C"}
